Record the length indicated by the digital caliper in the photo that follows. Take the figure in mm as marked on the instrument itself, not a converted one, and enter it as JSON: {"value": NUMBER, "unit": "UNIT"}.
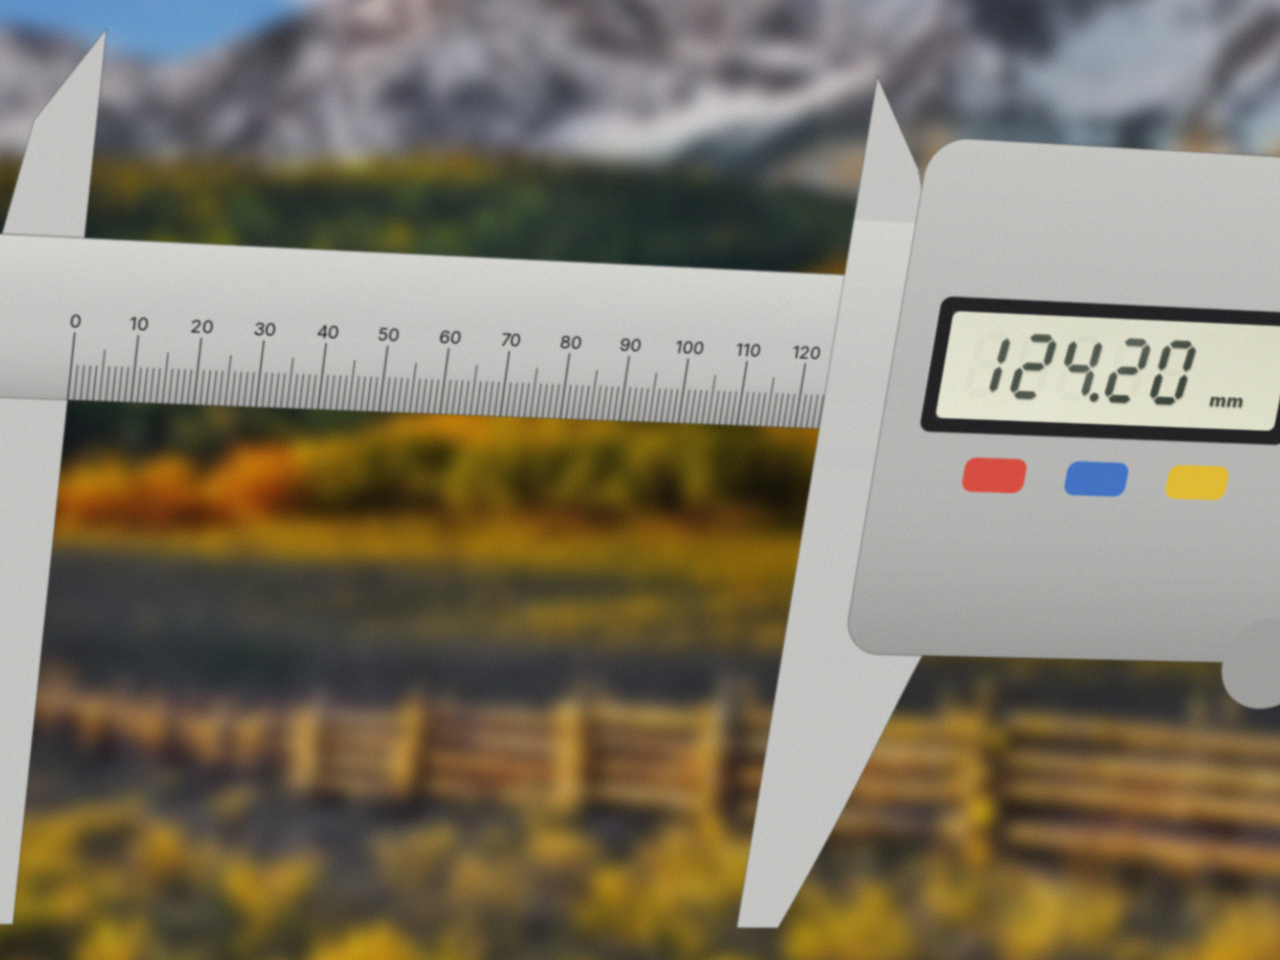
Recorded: {"value": 124.20, "unit": "mm"}
